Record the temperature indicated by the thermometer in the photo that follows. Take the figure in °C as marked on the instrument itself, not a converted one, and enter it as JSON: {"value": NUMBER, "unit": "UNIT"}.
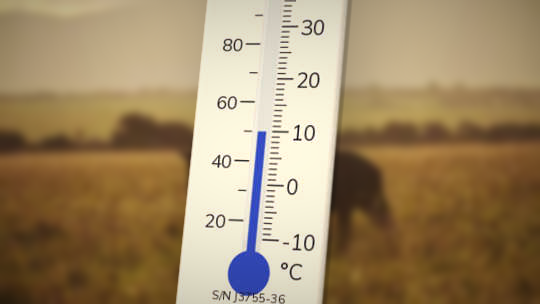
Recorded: {"value": 10, "unit": "°C"}
